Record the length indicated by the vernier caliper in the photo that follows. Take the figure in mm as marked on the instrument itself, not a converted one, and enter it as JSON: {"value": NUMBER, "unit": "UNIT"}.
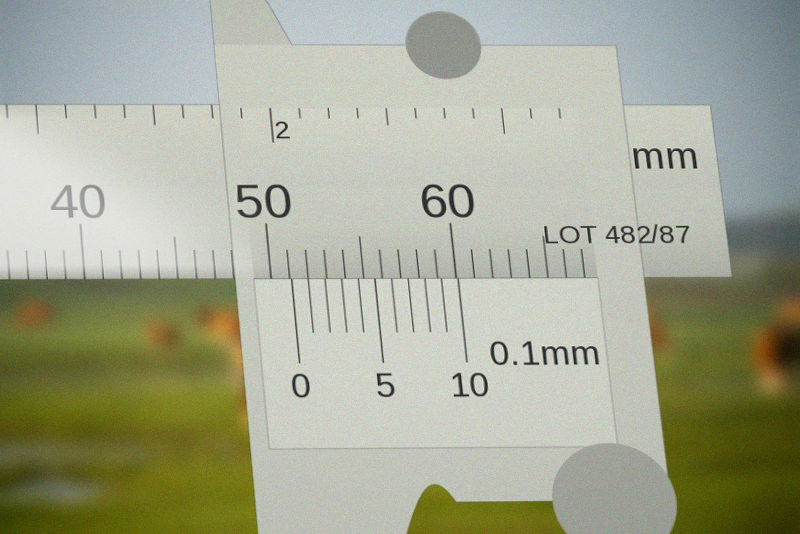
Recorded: {"value": 51.1, "unit": "mm"}
